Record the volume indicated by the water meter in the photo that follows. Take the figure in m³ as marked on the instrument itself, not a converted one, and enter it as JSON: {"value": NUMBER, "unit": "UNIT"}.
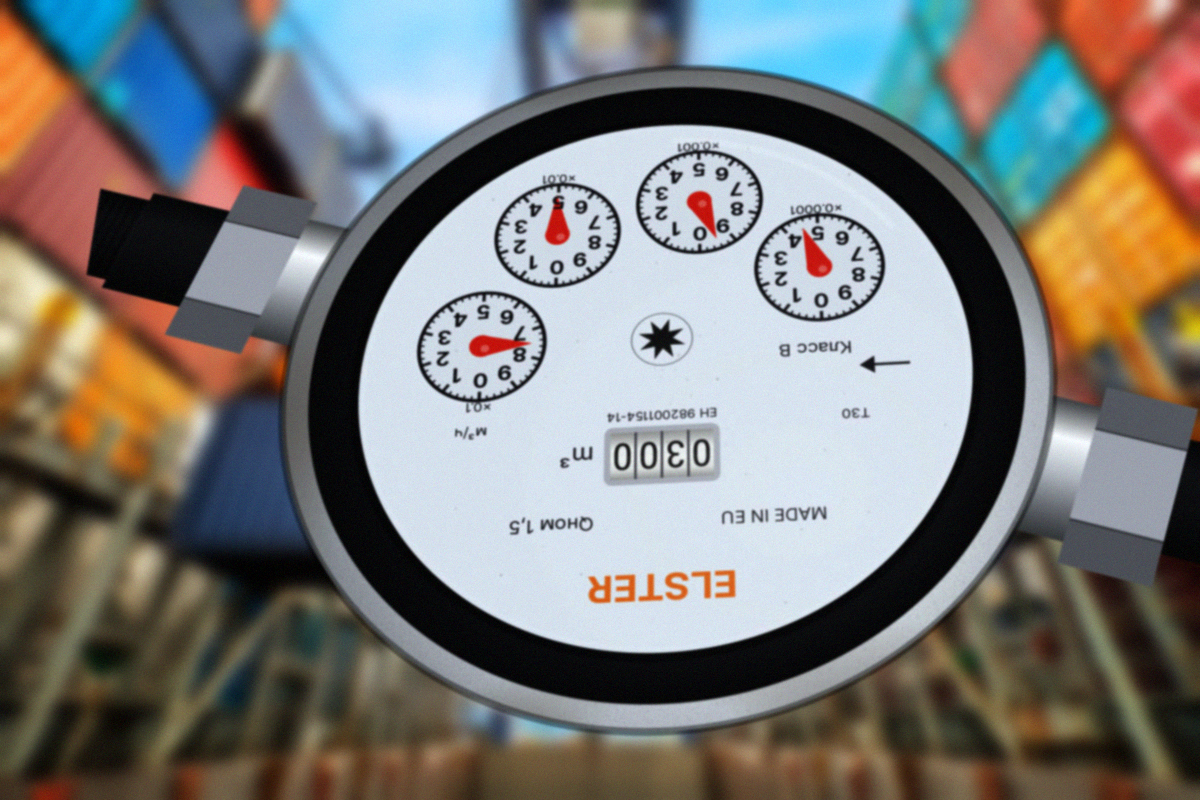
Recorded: {"value": 300.7494, "unit": "m³"}
